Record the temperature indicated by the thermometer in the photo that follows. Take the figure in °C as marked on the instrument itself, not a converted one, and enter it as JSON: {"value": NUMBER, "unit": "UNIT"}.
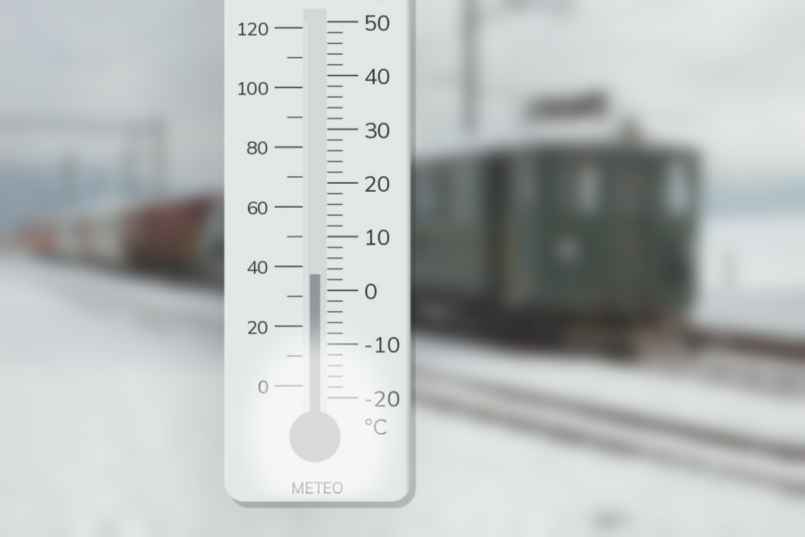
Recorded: {"value": 3, "unit": "°C"}
